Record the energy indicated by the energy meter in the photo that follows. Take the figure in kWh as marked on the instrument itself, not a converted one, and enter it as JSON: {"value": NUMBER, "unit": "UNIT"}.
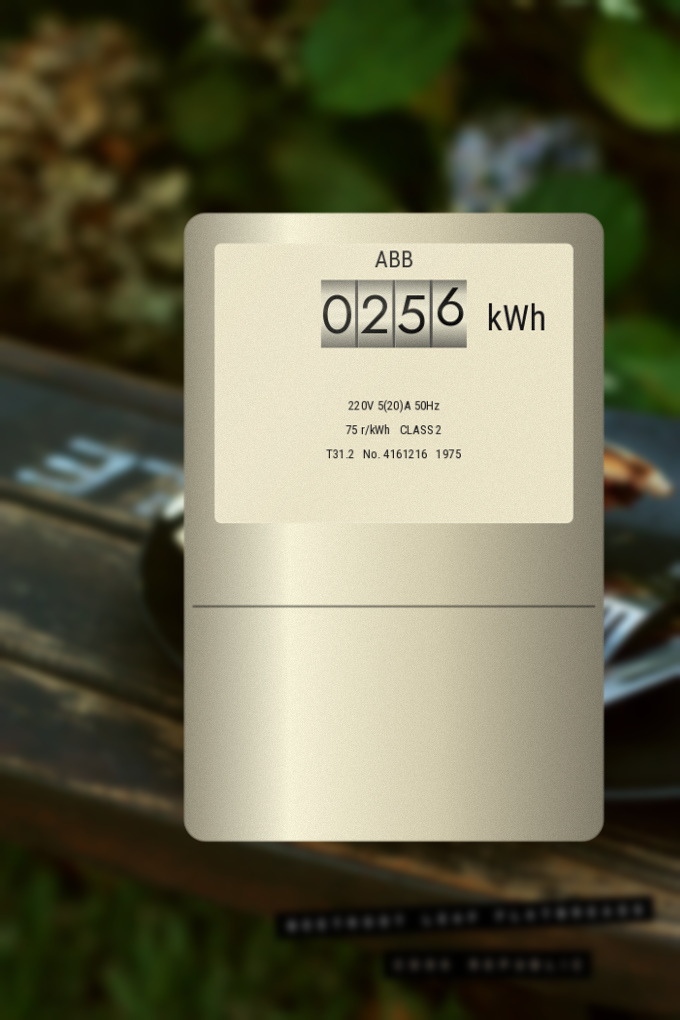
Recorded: {"value": 256, "unit": "kWh"}
